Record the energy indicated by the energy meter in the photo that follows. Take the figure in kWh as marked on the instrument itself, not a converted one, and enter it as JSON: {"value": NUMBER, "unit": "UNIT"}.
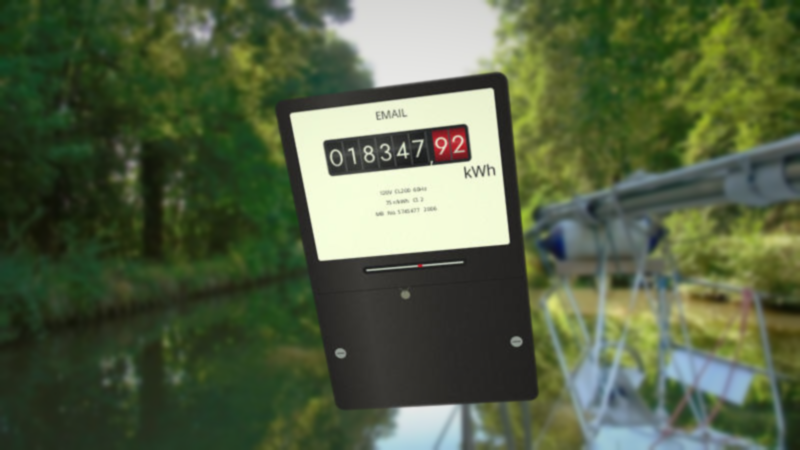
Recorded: {"value": 18347.92, "unit": "kWh"}
